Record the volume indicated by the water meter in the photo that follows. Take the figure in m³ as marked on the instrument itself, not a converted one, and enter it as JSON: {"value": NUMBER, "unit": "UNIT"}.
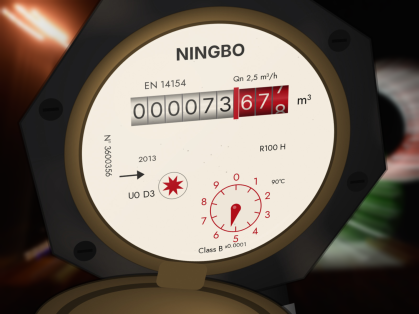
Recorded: {"value": 73.6775, "unit": "m³"}
